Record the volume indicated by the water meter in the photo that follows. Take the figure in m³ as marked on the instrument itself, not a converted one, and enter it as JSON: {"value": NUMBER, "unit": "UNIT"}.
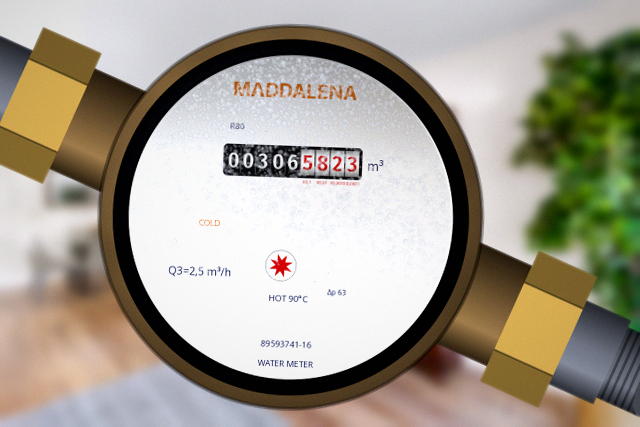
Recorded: {"value": 306.5823, "unit": "m³"}
